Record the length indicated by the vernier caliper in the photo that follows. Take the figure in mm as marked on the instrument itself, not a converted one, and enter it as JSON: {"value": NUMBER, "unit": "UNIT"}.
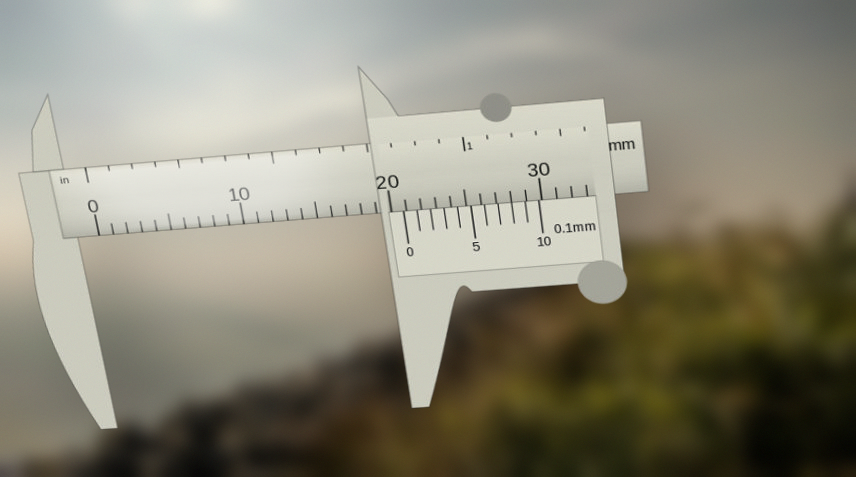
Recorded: {"value": 20.8, "unit": "mm"}
